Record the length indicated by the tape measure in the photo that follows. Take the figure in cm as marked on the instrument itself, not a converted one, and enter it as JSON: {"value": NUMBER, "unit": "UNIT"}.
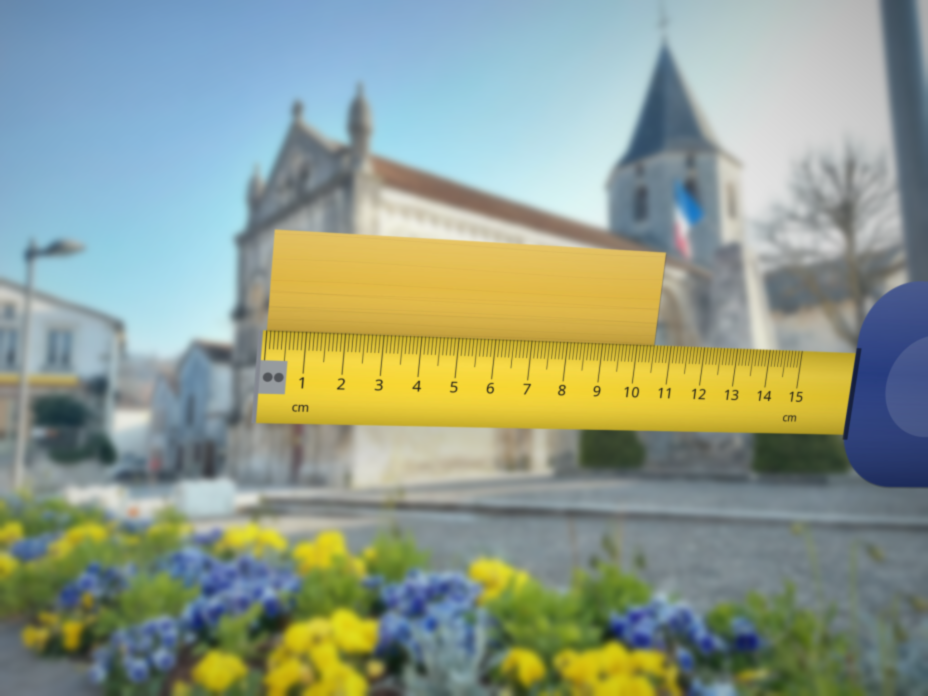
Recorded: {"value": 10.5, "unit": "cm"}
